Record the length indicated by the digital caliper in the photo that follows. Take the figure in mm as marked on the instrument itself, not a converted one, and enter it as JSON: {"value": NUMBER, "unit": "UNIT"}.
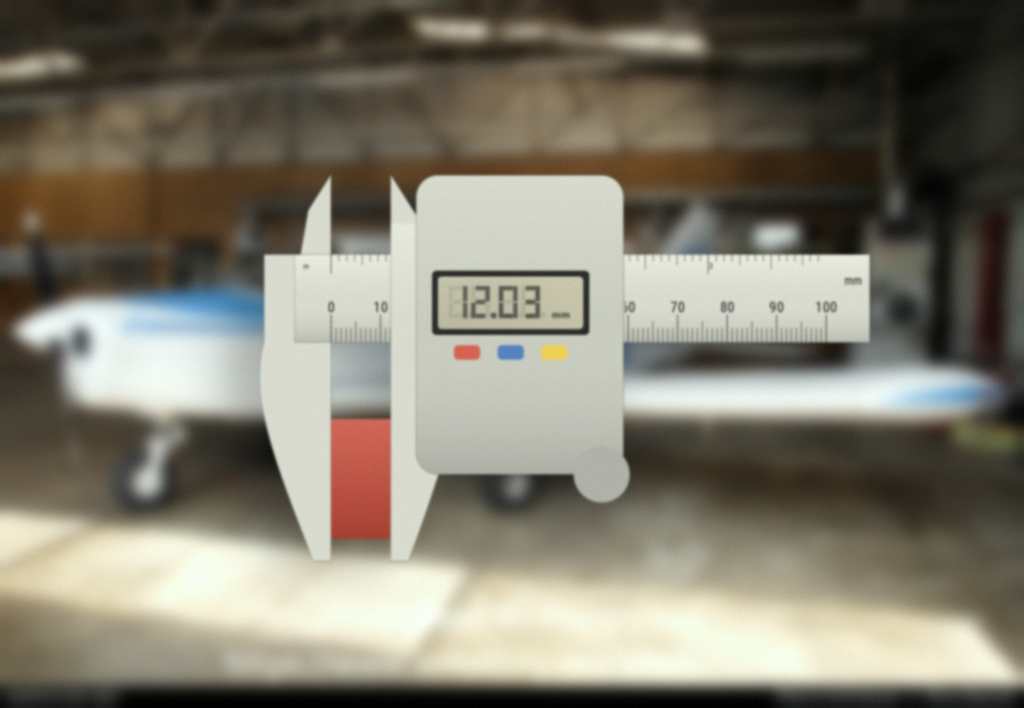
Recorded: {"value": 12.03, "unit": "mm"}
